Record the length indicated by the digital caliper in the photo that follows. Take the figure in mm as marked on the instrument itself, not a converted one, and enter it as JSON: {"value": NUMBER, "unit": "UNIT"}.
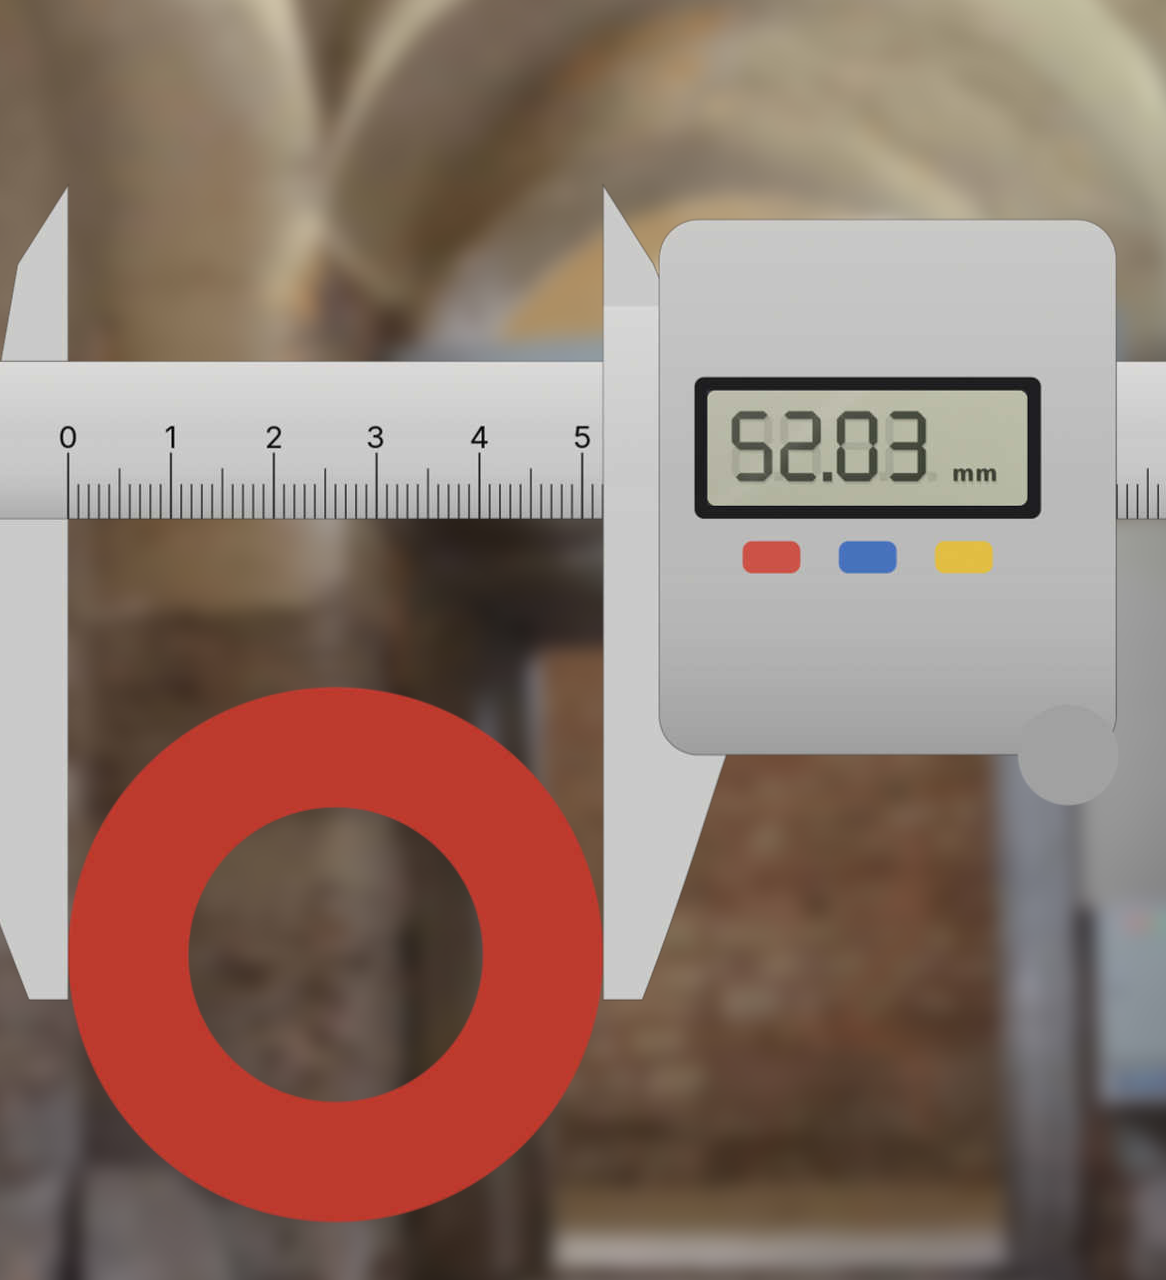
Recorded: {"value": 52.03, "unit": "mm"}
